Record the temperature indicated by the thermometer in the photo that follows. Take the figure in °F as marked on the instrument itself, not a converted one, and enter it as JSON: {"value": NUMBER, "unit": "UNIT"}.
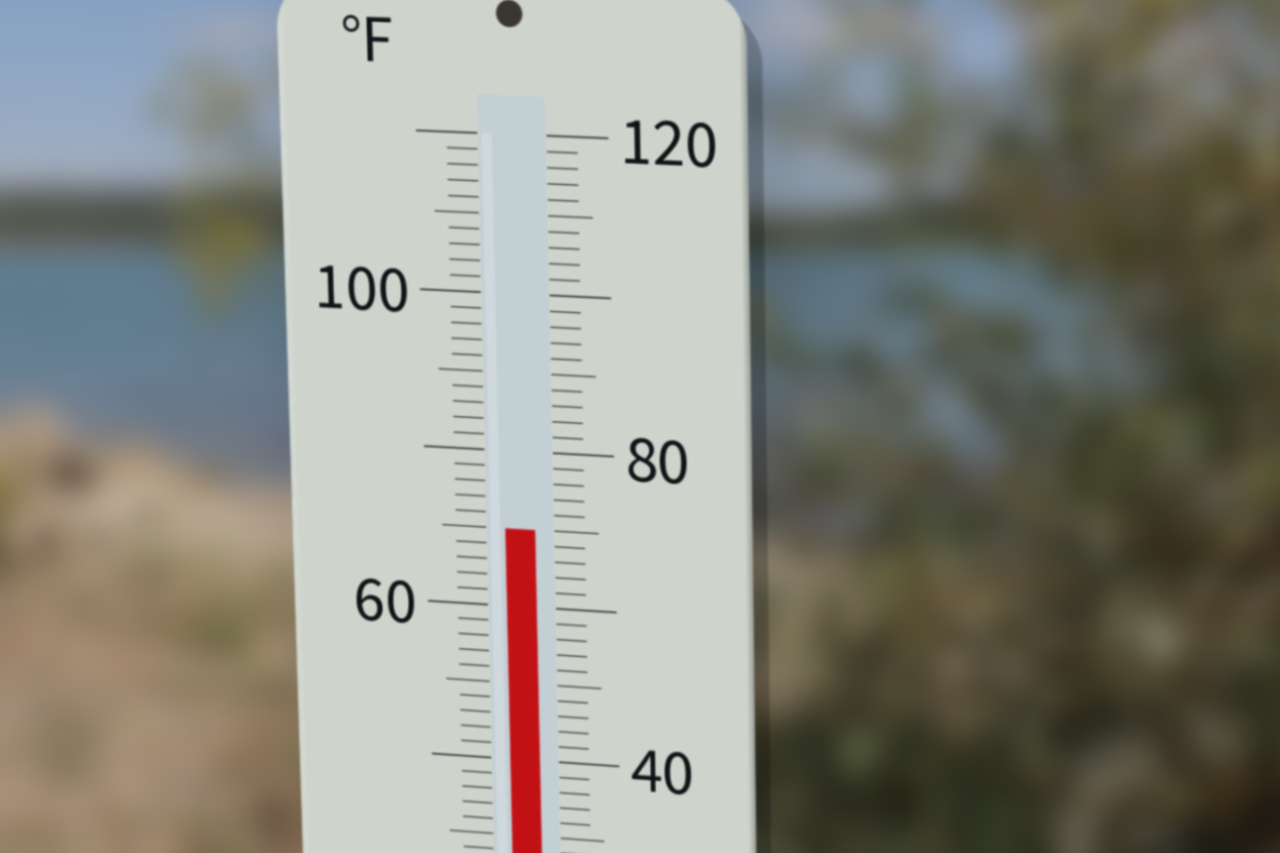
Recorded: {"value": 70, "unit": "°F"}
